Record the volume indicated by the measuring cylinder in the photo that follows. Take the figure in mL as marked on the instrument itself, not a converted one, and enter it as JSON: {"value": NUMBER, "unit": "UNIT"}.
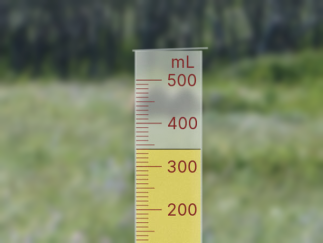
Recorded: {"value": 340, "unit": "mL"}
